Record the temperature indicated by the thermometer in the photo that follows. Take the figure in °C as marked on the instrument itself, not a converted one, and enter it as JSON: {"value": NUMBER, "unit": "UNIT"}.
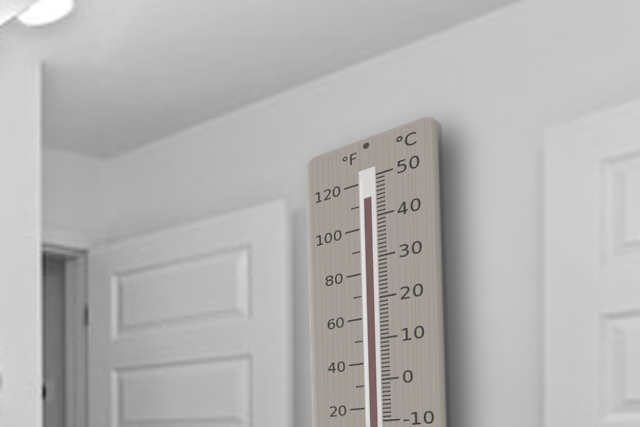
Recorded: {"value": 45, "unit": "°C"}
